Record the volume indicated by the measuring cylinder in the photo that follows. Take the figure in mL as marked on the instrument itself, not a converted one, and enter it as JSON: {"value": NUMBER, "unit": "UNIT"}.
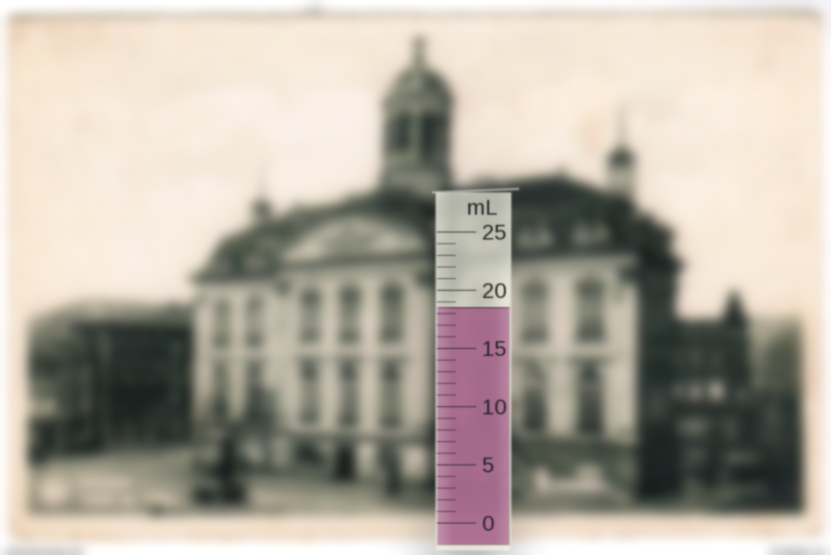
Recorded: {"value": 18.5, "unit": "mL"}
